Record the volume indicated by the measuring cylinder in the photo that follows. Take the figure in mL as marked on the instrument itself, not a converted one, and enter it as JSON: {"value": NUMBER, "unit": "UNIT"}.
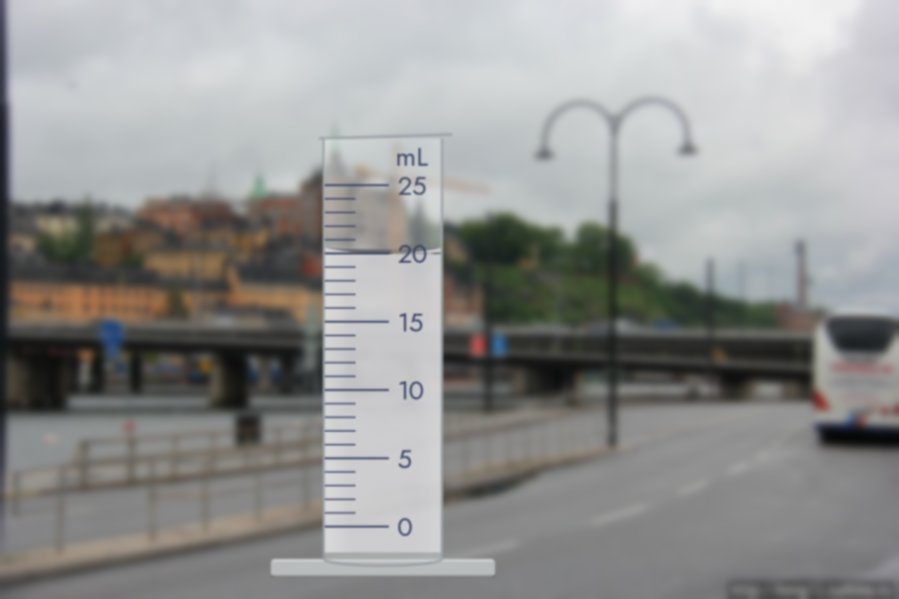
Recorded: {"value": 20, "unit": "mL"}
